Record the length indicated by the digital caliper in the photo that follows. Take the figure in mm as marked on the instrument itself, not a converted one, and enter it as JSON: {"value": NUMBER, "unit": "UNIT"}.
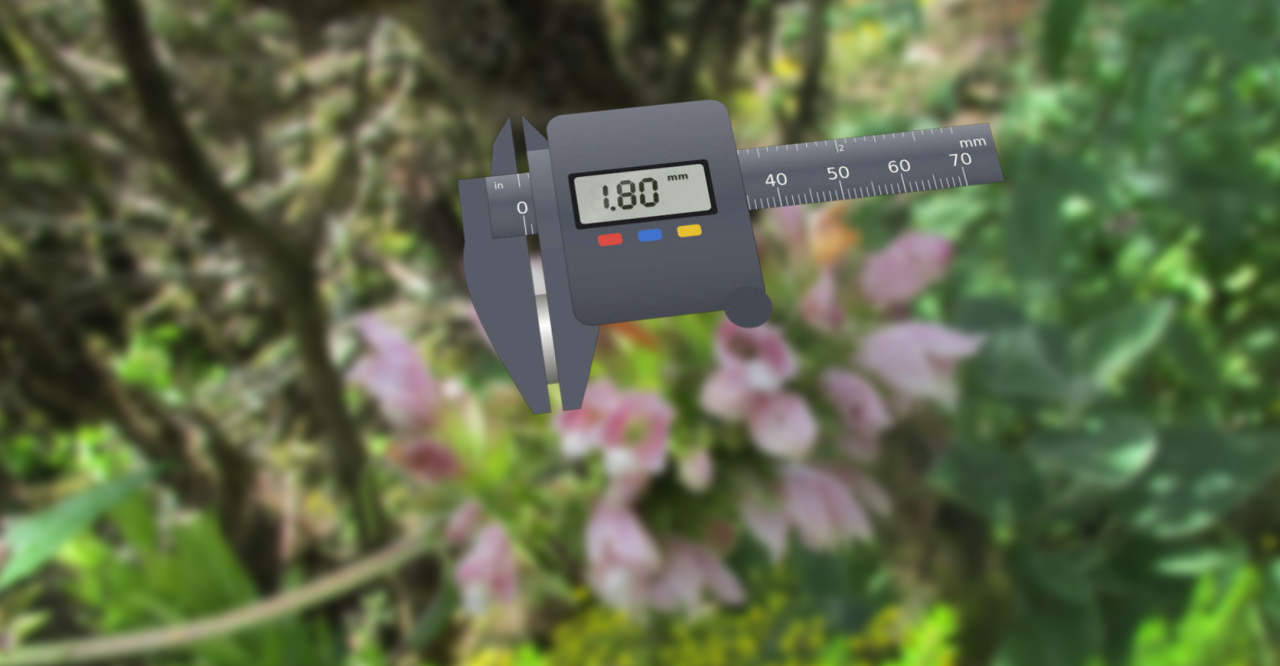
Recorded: {"value": 1.80, "unit": "mm"}
